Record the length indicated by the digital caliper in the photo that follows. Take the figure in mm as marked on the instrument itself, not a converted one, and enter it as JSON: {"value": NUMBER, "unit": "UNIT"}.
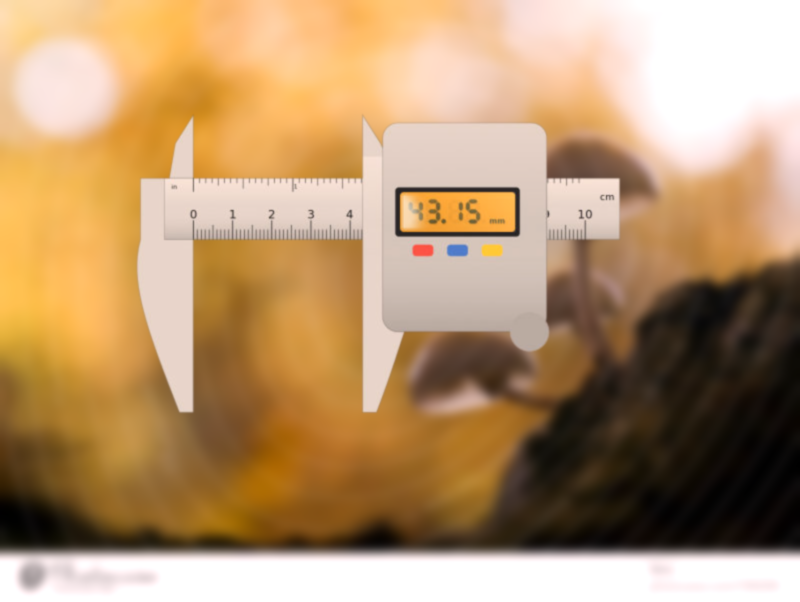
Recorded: {"value": 43.15, "unit": "mm"}
